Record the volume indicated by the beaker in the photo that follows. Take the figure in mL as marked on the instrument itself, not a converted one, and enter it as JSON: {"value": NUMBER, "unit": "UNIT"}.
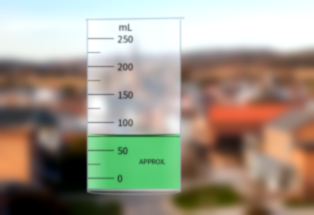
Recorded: {"value": 75, "unit": "mL"}
